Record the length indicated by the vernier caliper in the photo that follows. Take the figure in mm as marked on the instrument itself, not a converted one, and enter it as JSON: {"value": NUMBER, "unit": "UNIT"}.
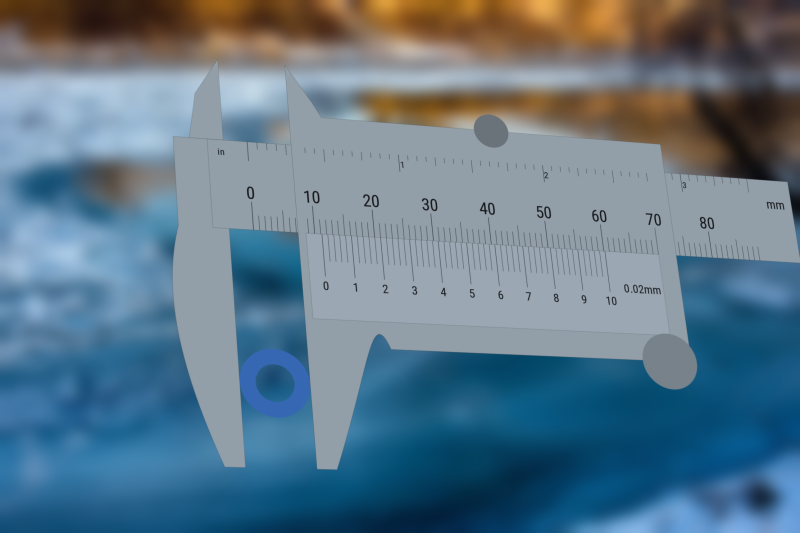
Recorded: {"value": 11.2, "unit": "mm"}
